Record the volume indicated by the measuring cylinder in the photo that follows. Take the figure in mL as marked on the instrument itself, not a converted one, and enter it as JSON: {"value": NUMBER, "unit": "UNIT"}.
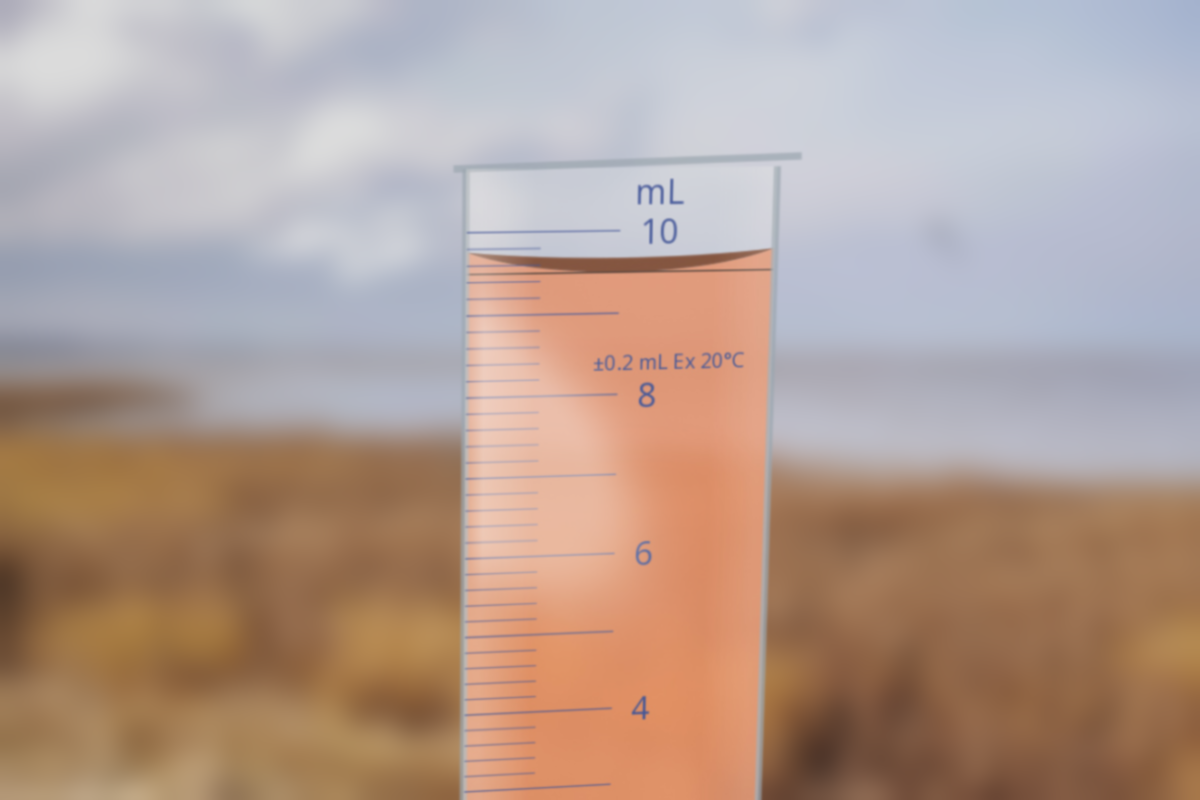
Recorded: {"value": 9.5, "unit": "mL"}
